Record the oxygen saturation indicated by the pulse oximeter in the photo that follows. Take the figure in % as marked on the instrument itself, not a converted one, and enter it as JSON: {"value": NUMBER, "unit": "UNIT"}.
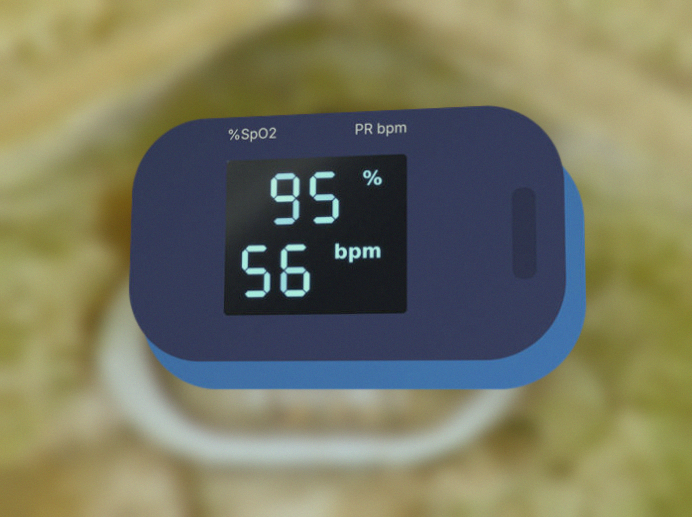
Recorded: {"value": 95, "unit": "%"}
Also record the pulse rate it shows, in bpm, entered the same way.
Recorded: {"value": 56, "unit": "bpm"}
